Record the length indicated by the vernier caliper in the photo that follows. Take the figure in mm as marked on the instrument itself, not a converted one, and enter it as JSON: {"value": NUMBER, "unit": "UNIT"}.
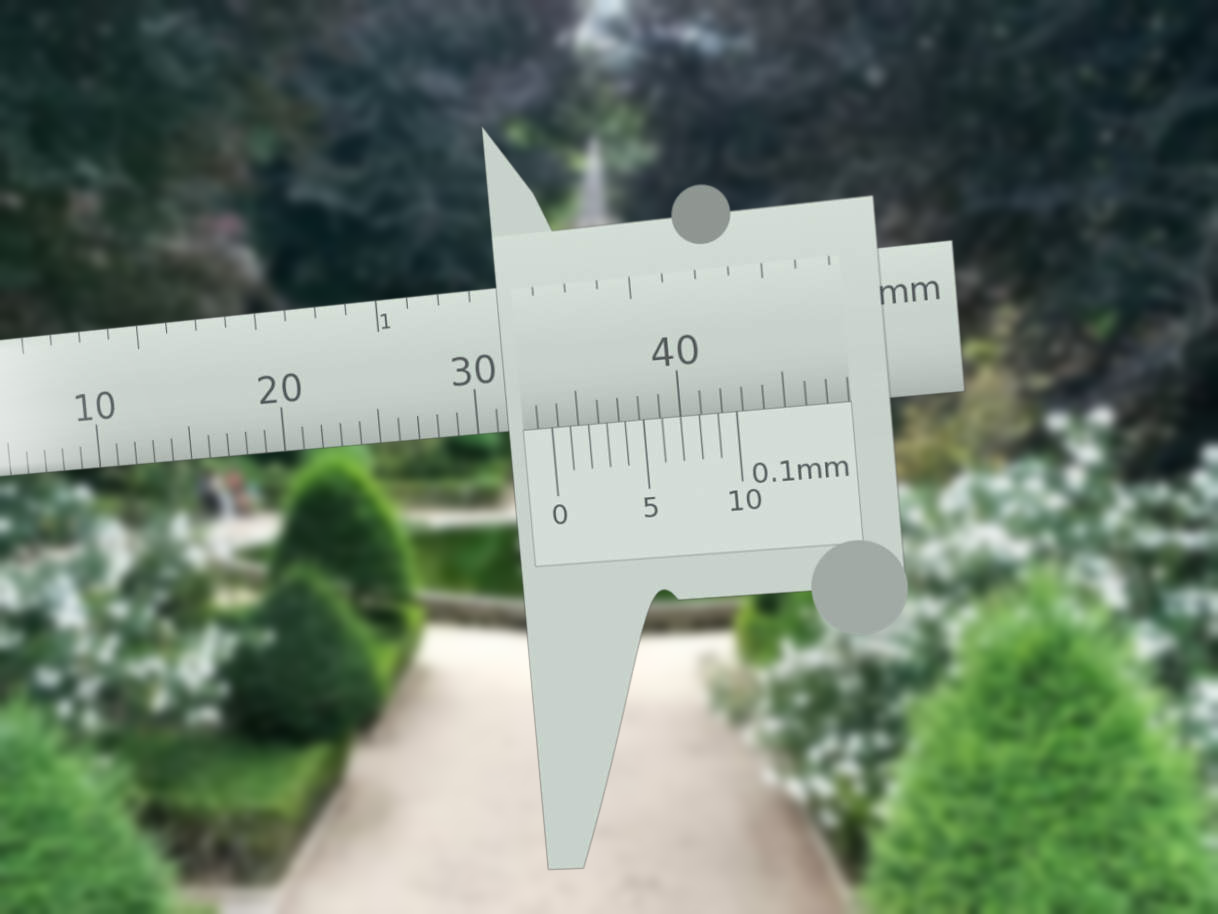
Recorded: {"value": 33.7, "unit": "mm"}
